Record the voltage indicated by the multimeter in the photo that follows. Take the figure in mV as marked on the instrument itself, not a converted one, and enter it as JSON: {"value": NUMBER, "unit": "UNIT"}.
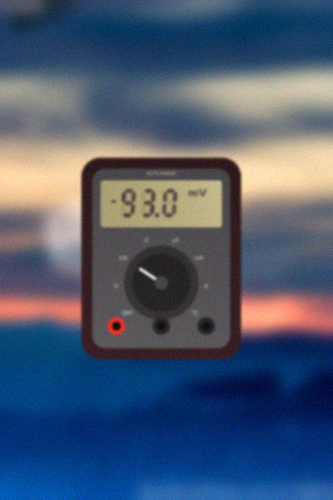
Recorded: {"value": -93.0, "unit": "mV"}
